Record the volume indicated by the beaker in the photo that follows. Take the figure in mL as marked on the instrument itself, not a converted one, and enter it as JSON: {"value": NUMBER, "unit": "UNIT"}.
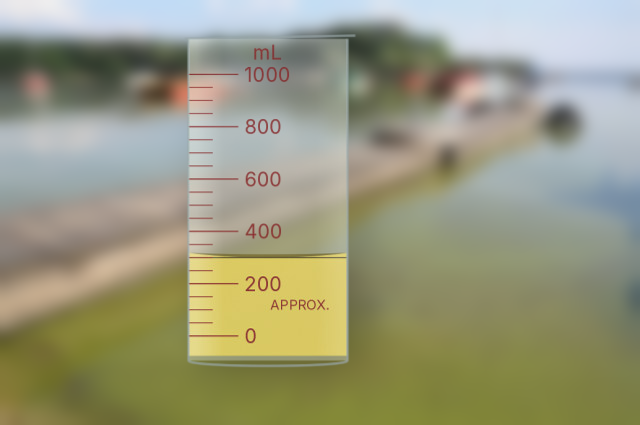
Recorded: {"value": 300, "unit": "mL"}
